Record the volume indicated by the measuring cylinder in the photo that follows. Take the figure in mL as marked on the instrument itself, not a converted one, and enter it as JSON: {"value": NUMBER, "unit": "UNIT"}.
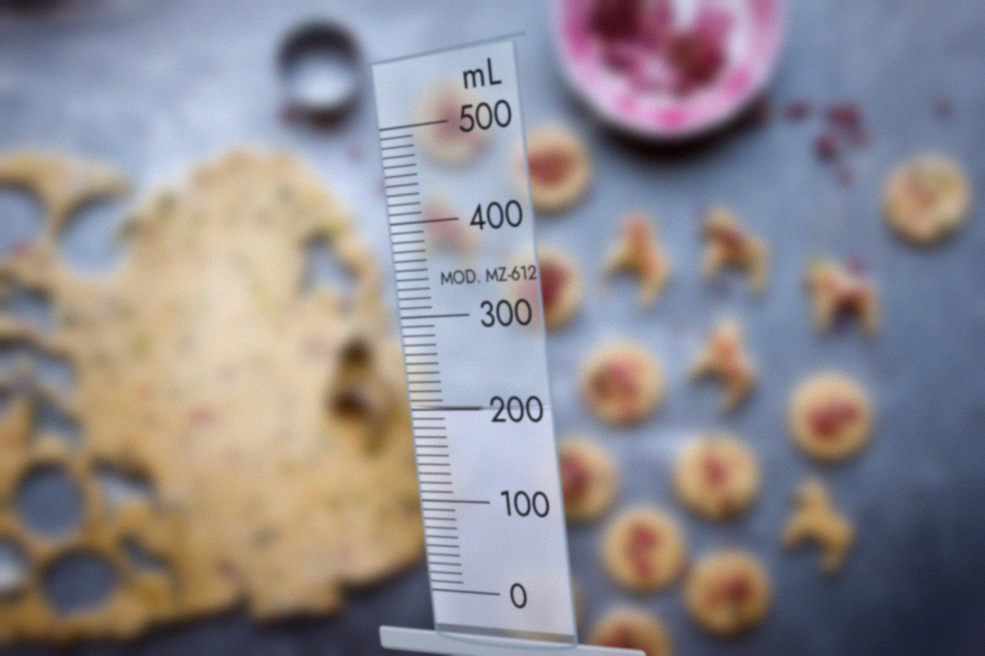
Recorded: {"value": 200, "unit": "mL"}
